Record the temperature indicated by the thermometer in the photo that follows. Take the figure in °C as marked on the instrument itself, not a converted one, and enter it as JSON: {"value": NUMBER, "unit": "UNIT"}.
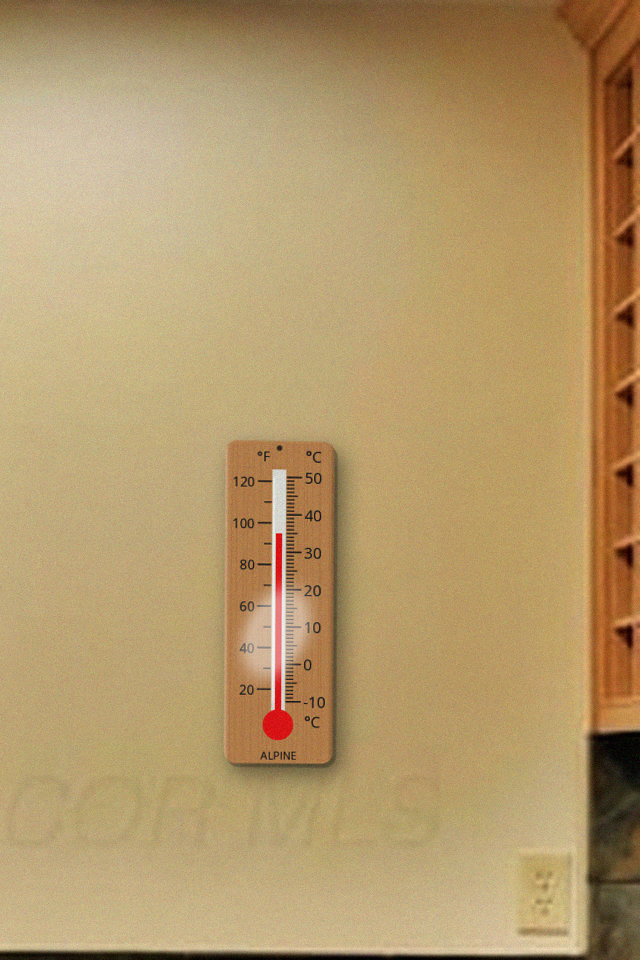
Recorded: {"value": 35, "unit": "°C"}
